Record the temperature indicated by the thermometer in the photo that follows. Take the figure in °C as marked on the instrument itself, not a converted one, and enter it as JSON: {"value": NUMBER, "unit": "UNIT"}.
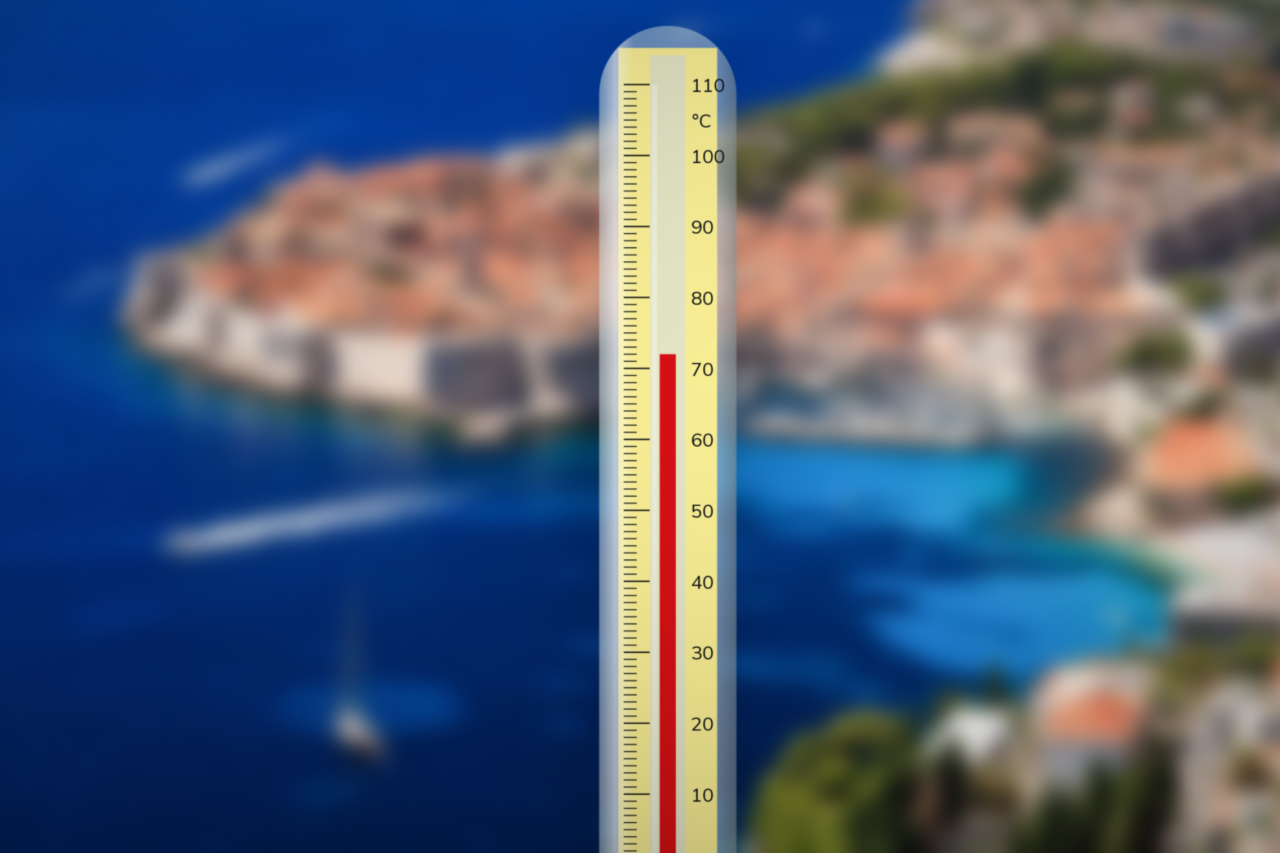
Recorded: {"value": 72, "unit": "°C"}
